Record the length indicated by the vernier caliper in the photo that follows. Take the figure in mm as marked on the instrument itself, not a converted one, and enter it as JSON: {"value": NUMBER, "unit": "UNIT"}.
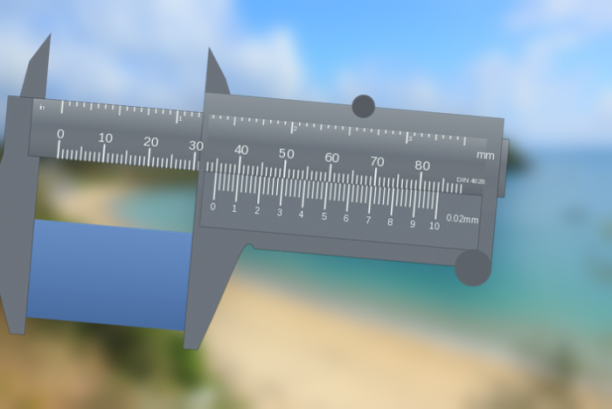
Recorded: {"value": 35.0, "unit": "mm"}
